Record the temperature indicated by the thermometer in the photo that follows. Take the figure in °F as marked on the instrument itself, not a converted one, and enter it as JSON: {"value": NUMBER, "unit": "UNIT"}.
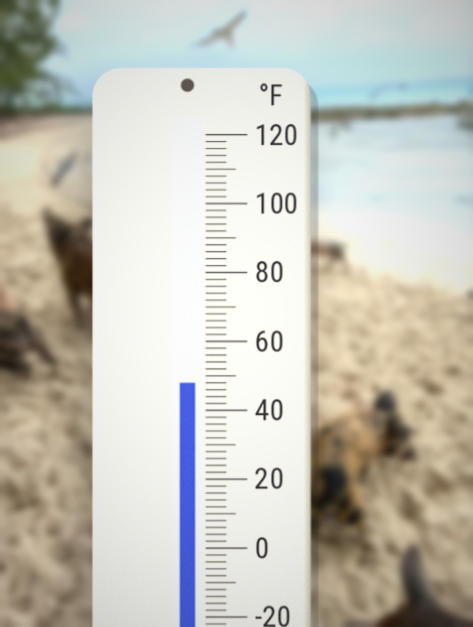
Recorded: {"value": 48, "unit": "°F"}
